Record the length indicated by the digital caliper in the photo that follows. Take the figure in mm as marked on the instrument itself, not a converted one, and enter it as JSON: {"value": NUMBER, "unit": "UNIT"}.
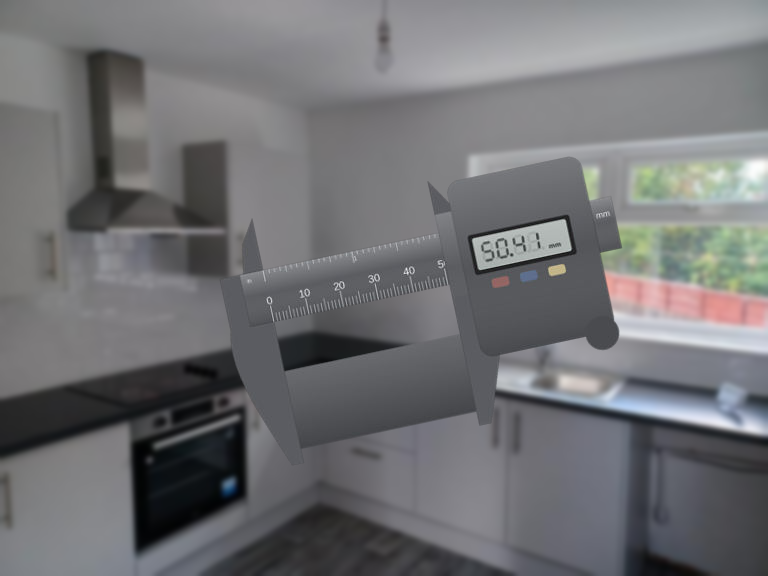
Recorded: {"value": 50.41, "unit": "mm"}
